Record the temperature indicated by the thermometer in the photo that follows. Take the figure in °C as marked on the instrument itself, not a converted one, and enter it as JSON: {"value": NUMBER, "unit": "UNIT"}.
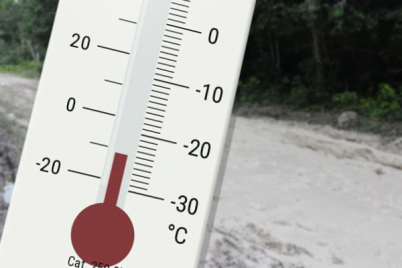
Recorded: {"value": -24, "unit": "°C"}
